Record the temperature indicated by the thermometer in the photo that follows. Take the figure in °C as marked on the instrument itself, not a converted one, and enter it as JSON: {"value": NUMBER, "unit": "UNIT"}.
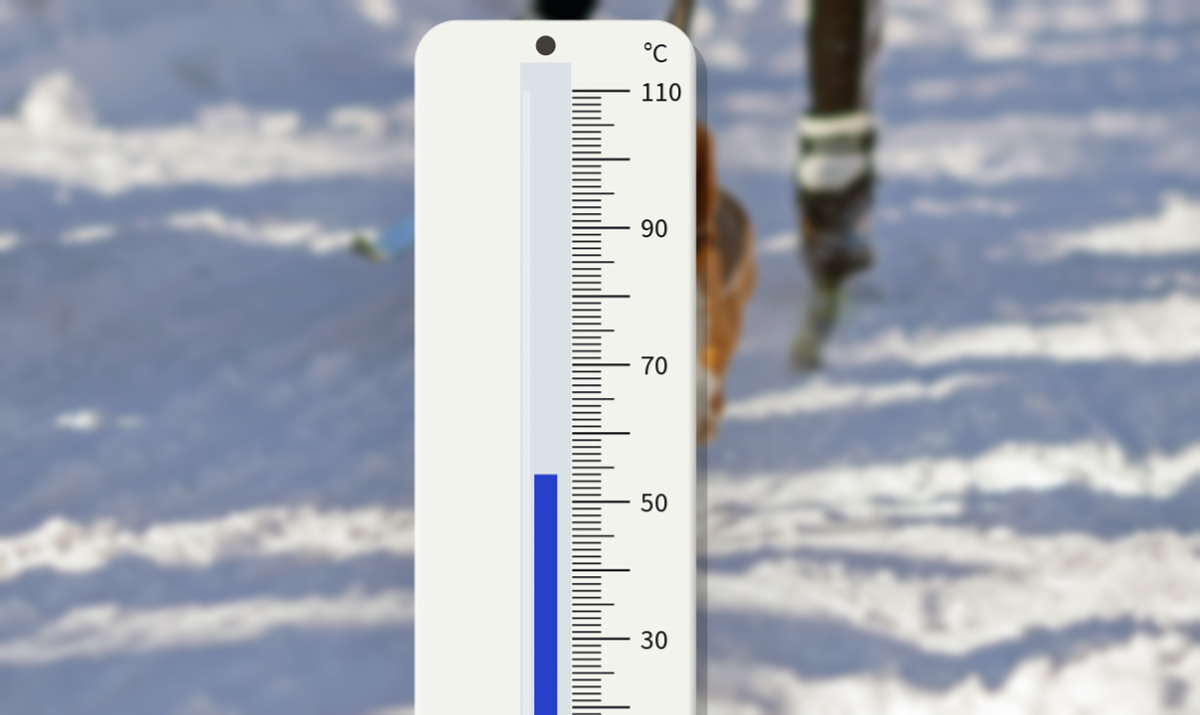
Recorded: {"value": 54, "unit": "°C"}
